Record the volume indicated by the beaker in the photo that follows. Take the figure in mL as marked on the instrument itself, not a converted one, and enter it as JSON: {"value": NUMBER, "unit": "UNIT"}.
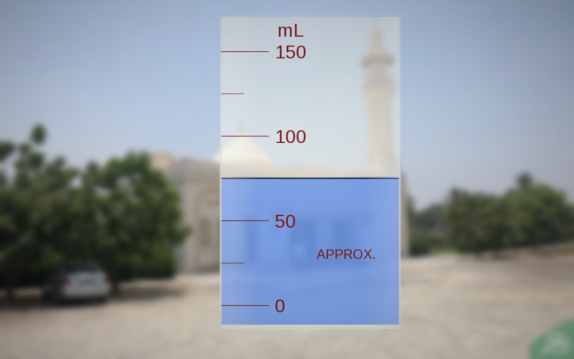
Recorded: {"value": 75, "unit": "mL"}
